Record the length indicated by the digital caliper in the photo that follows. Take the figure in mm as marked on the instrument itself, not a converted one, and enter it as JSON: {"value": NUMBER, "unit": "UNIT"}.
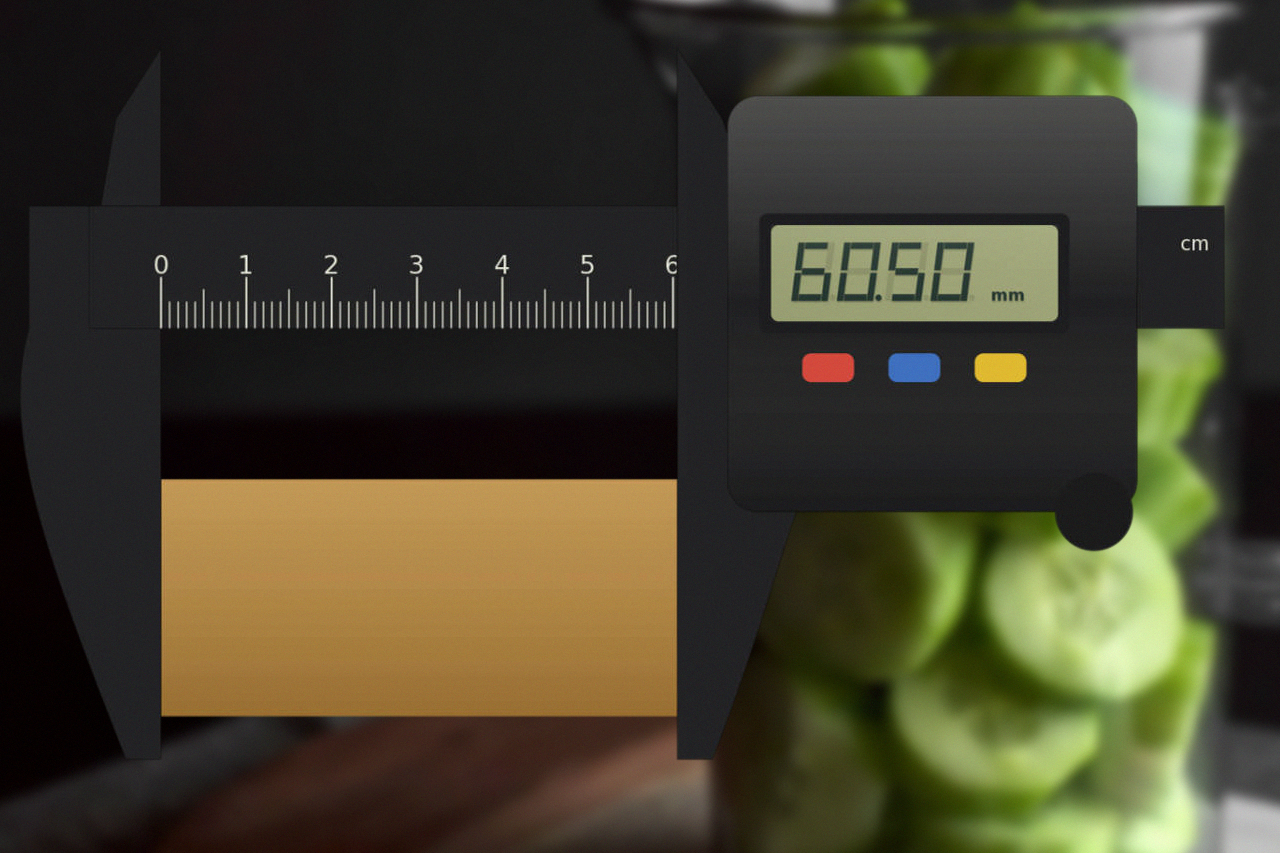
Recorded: {"value": 60.50, "unit": "mm"}
